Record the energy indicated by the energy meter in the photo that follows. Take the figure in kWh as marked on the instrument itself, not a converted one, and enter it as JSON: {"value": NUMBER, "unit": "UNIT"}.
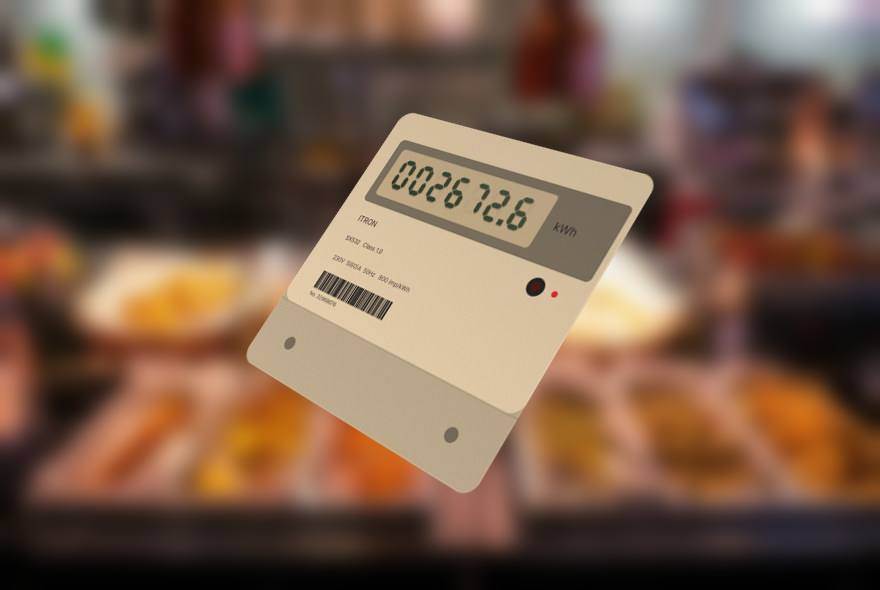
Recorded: {"value": 2672.6, "unit": "kWh"}
